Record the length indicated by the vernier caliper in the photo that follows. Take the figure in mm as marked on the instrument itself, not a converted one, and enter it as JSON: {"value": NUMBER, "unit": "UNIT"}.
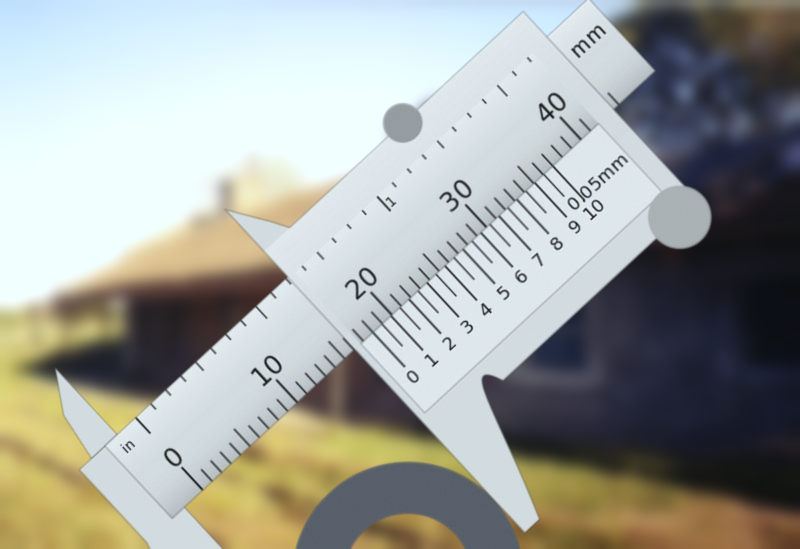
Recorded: {"value": 18.0, "unit": "mm"}
